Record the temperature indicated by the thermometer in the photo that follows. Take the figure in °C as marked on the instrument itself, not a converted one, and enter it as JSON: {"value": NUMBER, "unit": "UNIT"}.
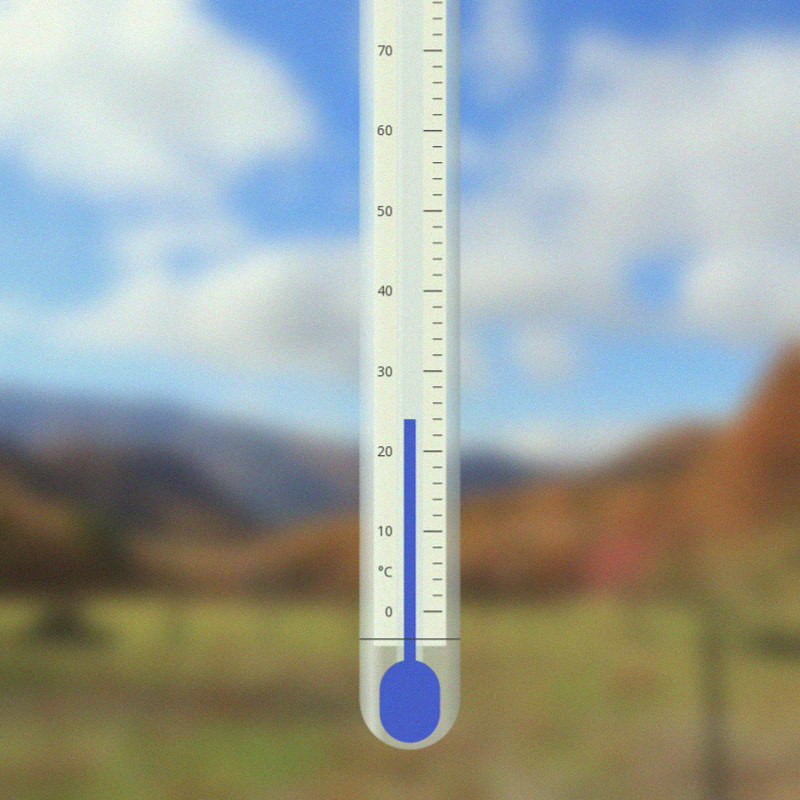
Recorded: {"value": 24, "unit": "°C"}
